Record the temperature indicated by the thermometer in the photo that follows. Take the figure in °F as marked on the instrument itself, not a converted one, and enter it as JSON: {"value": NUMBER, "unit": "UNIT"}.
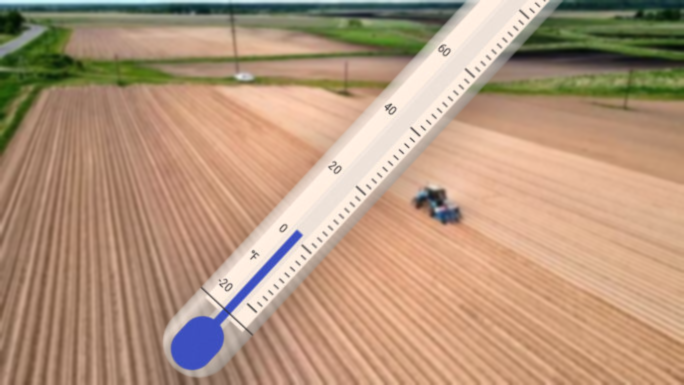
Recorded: {"value": 2, "unit": "°F"}
